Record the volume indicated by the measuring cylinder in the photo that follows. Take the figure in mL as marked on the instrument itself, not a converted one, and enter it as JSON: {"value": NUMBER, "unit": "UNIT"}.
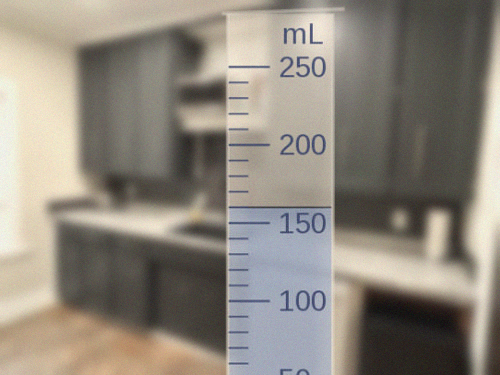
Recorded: {"value": 160, "unit": "mL"}
